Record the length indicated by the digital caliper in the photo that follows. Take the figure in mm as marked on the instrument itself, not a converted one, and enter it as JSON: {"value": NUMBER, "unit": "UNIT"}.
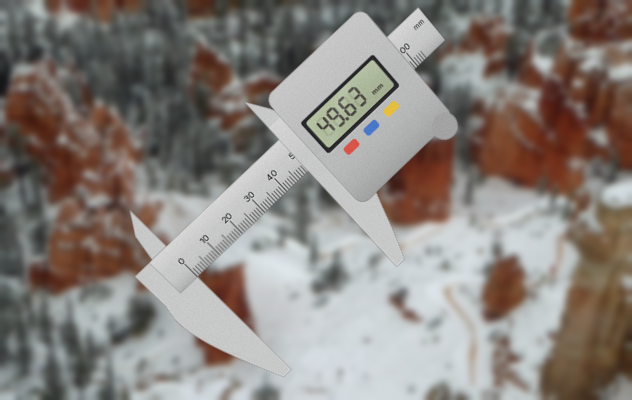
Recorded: {"value": 49.63, "unit": "mm"}
